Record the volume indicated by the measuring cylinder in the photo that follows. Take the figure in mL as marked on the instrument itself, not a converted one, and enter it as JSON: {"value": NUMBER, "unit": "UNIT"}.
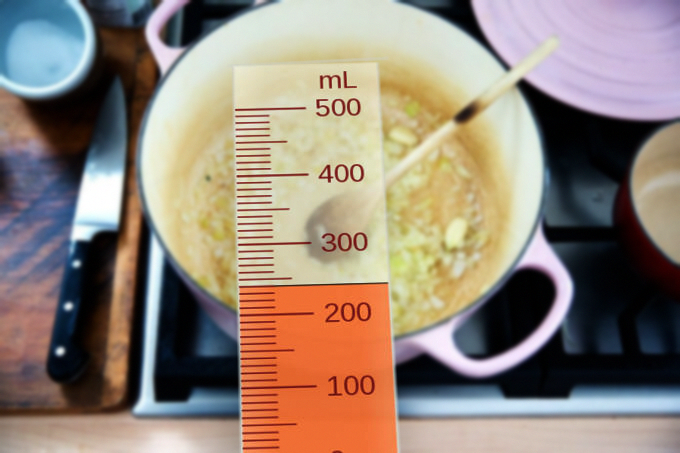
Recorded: {"value": 240, "unit": "mL"}
